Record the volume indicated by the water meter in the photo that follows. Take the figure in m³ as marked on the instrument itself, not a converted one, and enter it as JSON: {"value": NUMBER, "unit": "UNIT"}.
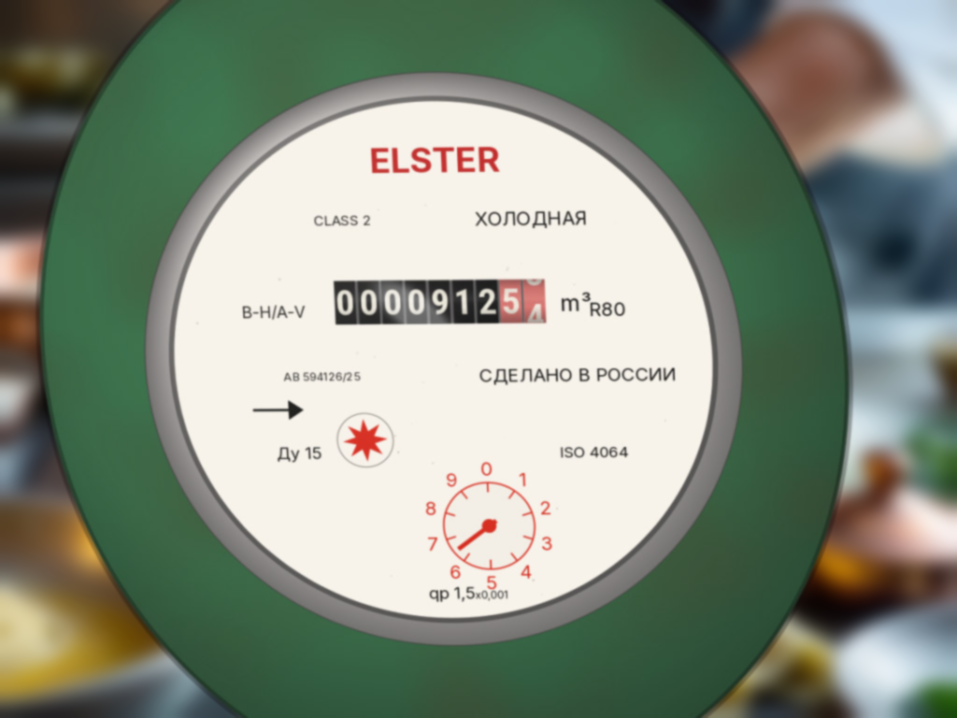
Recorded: {"value": 912.536, "unit": "m³"}
